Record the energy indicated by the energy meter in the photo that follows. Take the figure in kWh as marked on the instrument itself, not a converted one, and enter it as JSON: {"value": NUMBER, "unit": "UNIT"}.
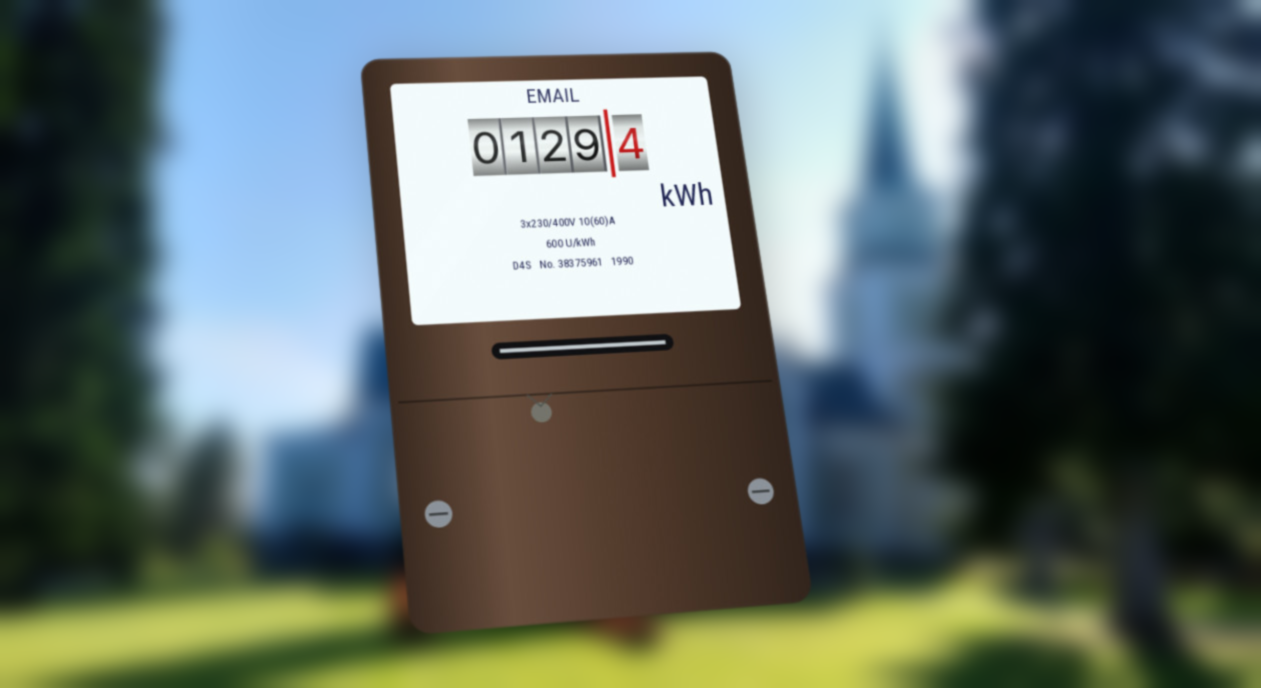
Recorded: {"value": 129.4, "unit": "kWh"}
